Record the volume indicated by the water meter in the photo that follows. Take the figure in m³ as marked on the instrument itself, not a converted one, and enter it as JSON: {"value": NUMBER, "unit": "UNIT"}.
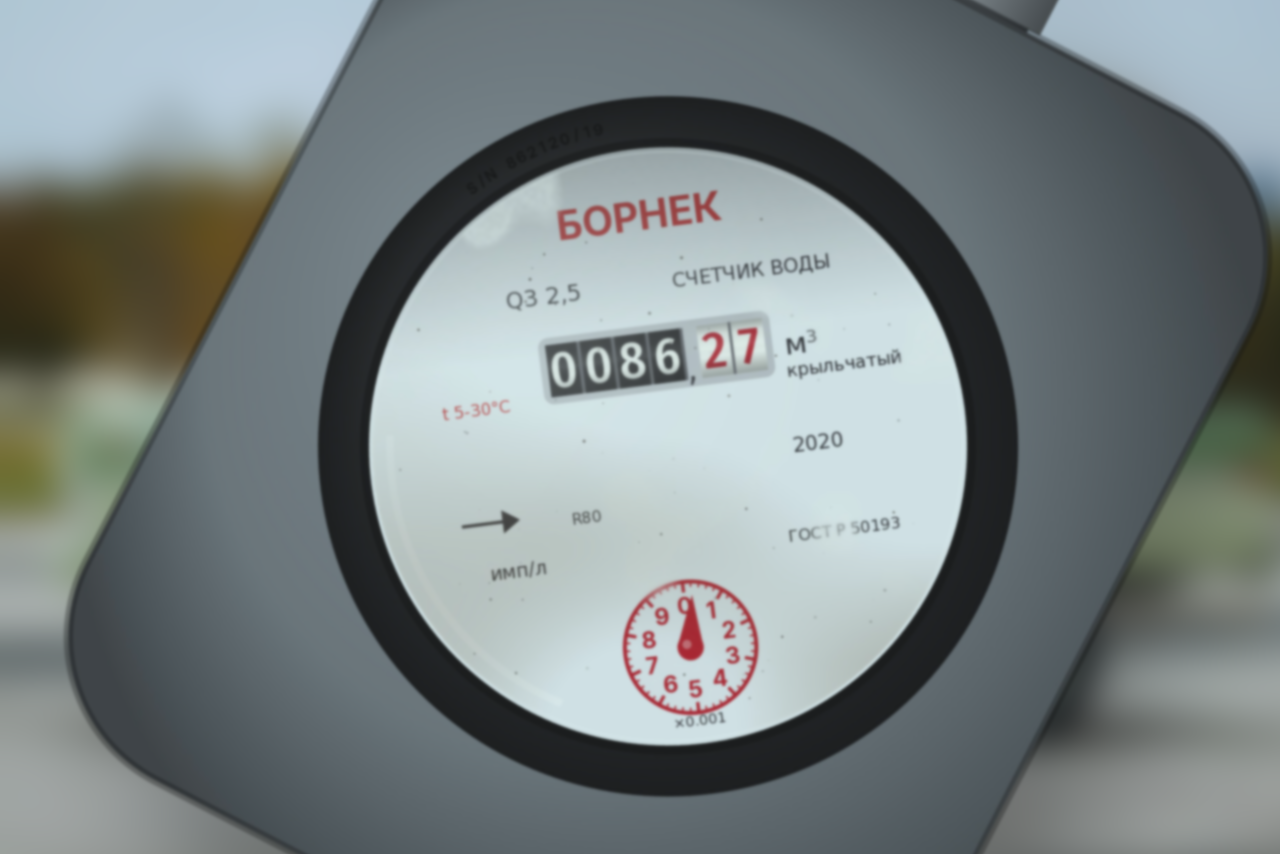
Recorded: {"value": 86.270, "unit": "m³"}
